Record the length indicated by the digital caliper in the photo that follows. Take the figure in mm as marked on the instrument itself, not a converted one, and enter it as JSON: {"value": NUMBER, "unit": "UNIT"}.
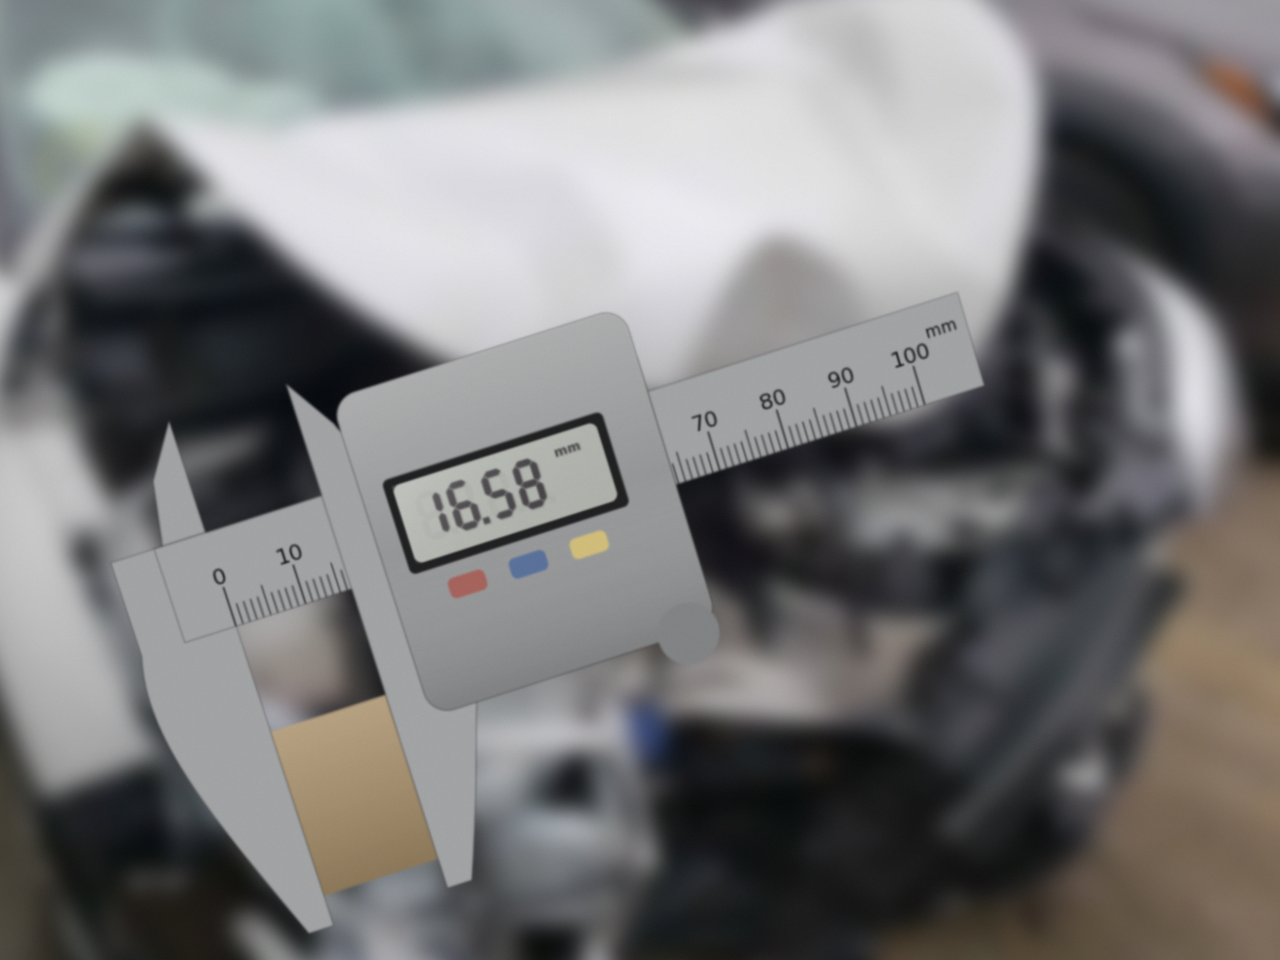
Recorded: {"value": 16.58, "unit": "mm"}
